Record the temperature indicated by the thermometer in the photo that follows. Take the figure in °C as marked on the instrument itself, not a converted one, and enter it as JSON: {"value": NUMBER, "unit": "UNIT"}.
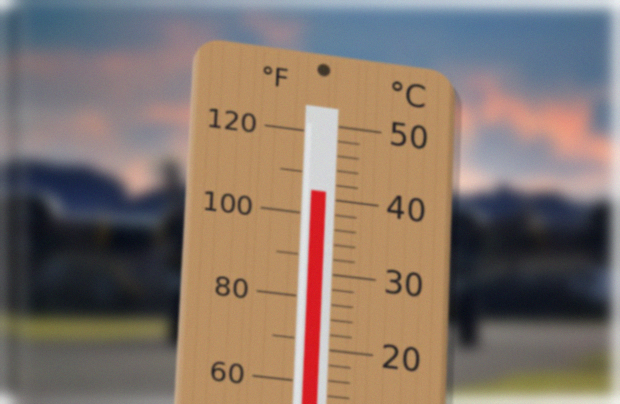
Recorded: {"value": 41, "unit": "°C"}
